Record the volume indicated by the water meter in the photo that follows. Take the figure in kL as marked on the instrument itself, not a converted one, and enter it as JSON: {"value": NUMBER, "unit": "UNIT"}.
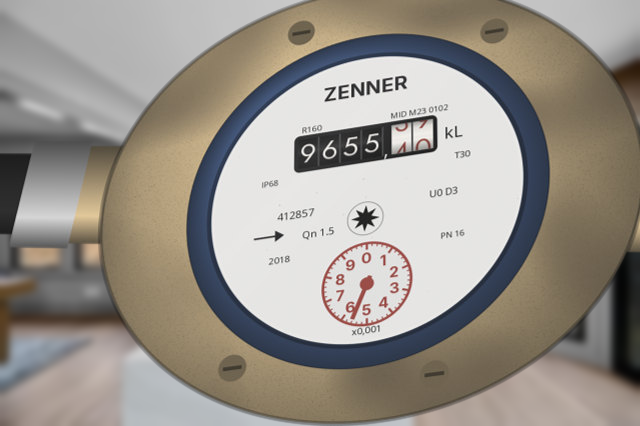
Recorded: {"value": 9655.395, "unit": "kL"}
